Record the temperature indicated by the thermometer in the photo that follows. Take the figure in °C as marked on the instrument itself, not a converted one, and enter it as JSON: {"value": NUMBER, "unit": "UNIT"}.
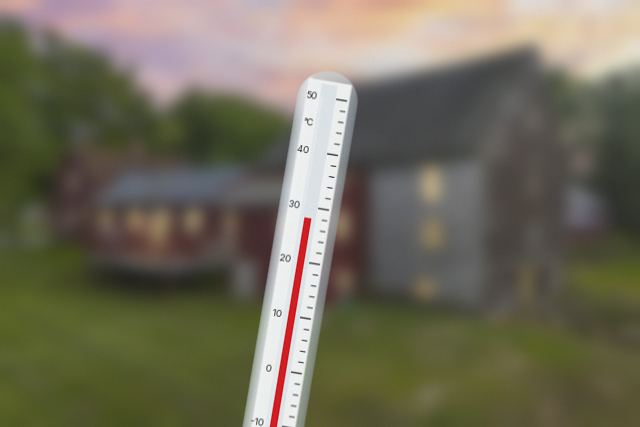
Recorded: {"value": 28, "unit": "°C"}
